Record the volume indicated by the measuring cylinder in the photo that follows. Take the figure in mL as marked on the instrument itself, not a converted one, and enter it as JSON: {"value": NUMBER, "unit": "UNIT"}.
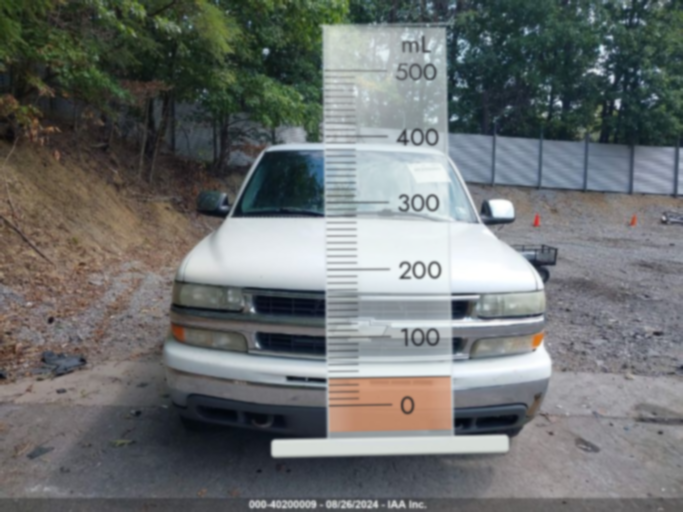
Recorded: {"value": 40, "unit": "mL"}
